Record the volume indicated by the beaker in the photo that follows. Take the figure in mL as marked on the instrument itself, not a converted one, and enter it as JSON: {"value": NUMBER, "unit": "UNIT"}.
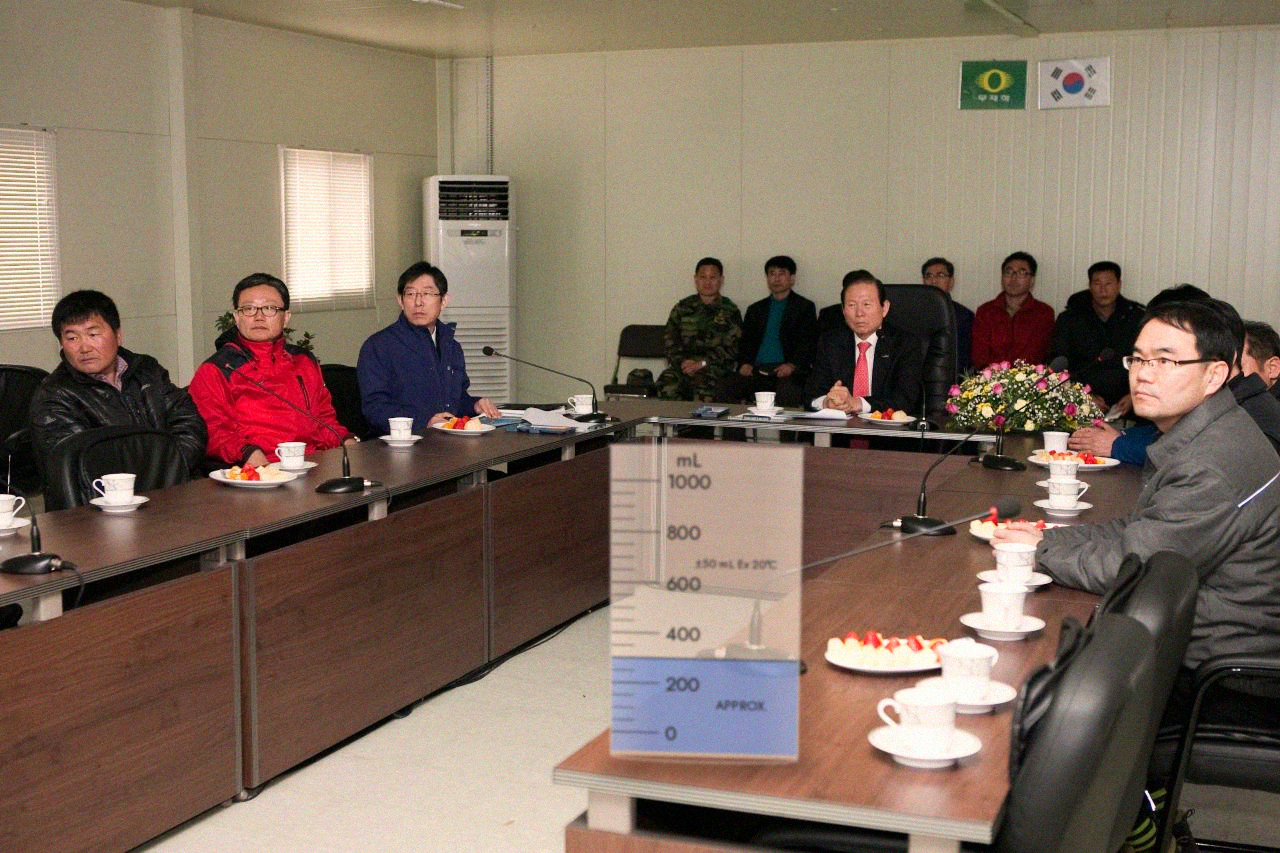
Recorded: {"value": 300, "unit": "mL"}
